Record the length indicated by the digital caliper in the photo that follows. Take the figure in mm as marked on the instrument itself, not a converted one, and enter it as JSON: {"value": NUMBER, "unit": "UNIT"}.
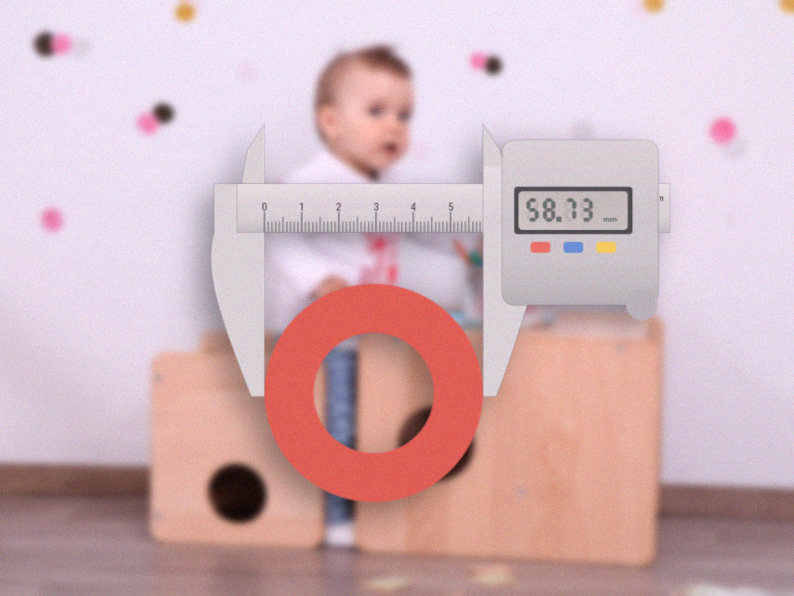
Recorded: {"value": 58.73, "unit": "mm"}
